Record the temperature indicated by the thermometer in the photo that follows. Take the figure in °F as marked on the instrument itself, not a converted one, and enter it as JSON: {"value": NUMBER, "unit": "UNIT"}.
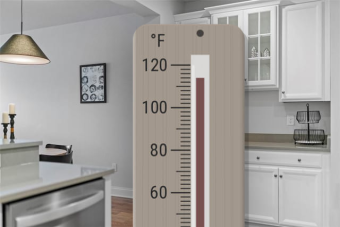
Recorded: {"value": 114, "unit": "°F"}
